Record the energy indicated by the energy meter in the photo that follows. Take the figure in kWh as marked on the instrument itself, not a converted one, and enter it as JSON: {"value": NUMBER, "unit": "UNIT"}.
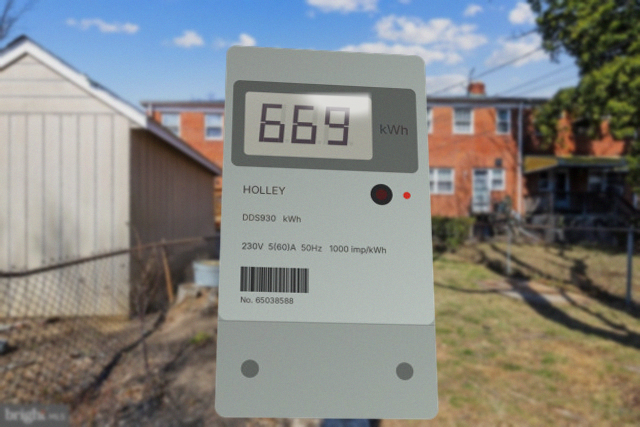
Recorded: {"value": 669, "unit": "kWh"}
